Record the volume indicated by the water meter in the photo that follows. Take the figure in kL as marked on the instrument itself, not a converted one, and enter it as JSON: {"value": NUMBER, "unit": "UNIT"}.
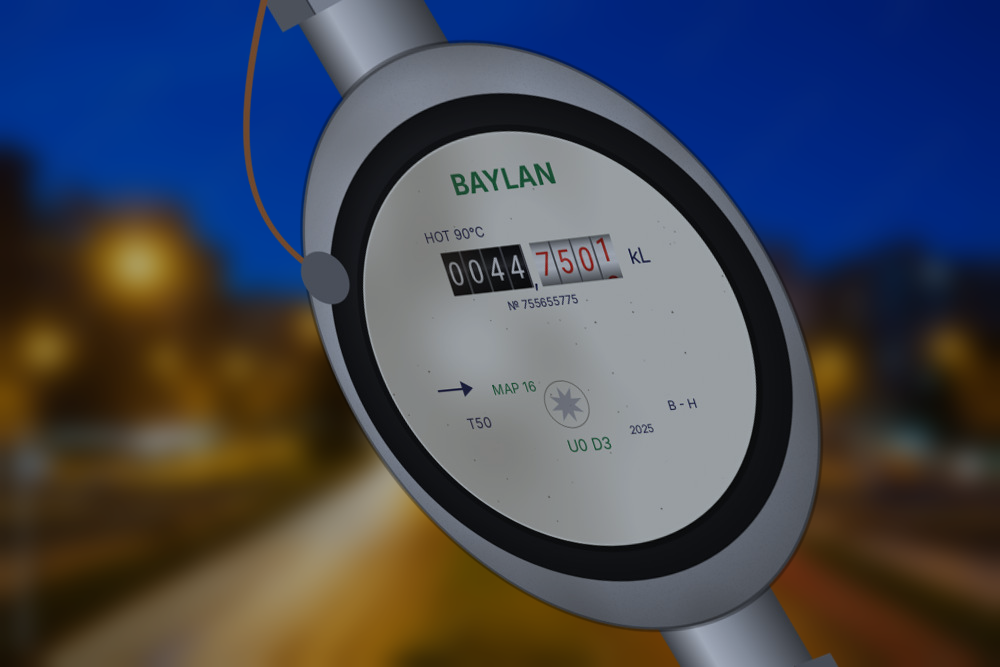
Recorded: {"value": 44.7501, "unit": "kL"}
